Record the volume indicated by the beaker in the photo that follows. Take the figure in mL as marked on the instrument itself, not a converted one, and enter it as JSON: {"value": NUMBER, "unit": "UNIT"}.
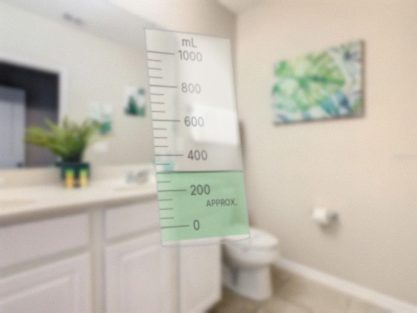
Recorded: {"value": 300, "unit": "mL"}
